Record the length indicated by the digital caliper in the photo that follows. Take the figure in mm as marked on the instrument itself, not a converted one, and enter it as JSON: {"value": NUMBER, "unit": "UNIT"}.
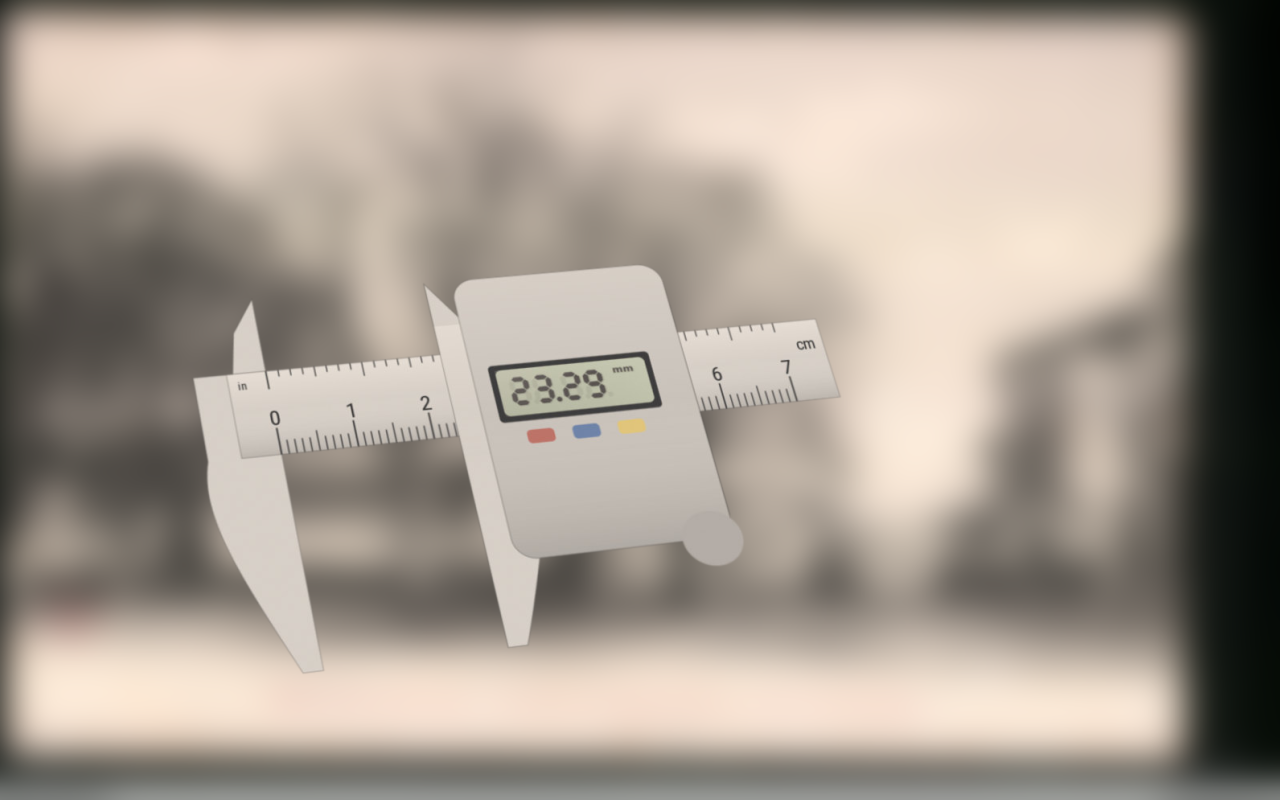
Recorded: {"value": 23.29, "unit": "mm"}
